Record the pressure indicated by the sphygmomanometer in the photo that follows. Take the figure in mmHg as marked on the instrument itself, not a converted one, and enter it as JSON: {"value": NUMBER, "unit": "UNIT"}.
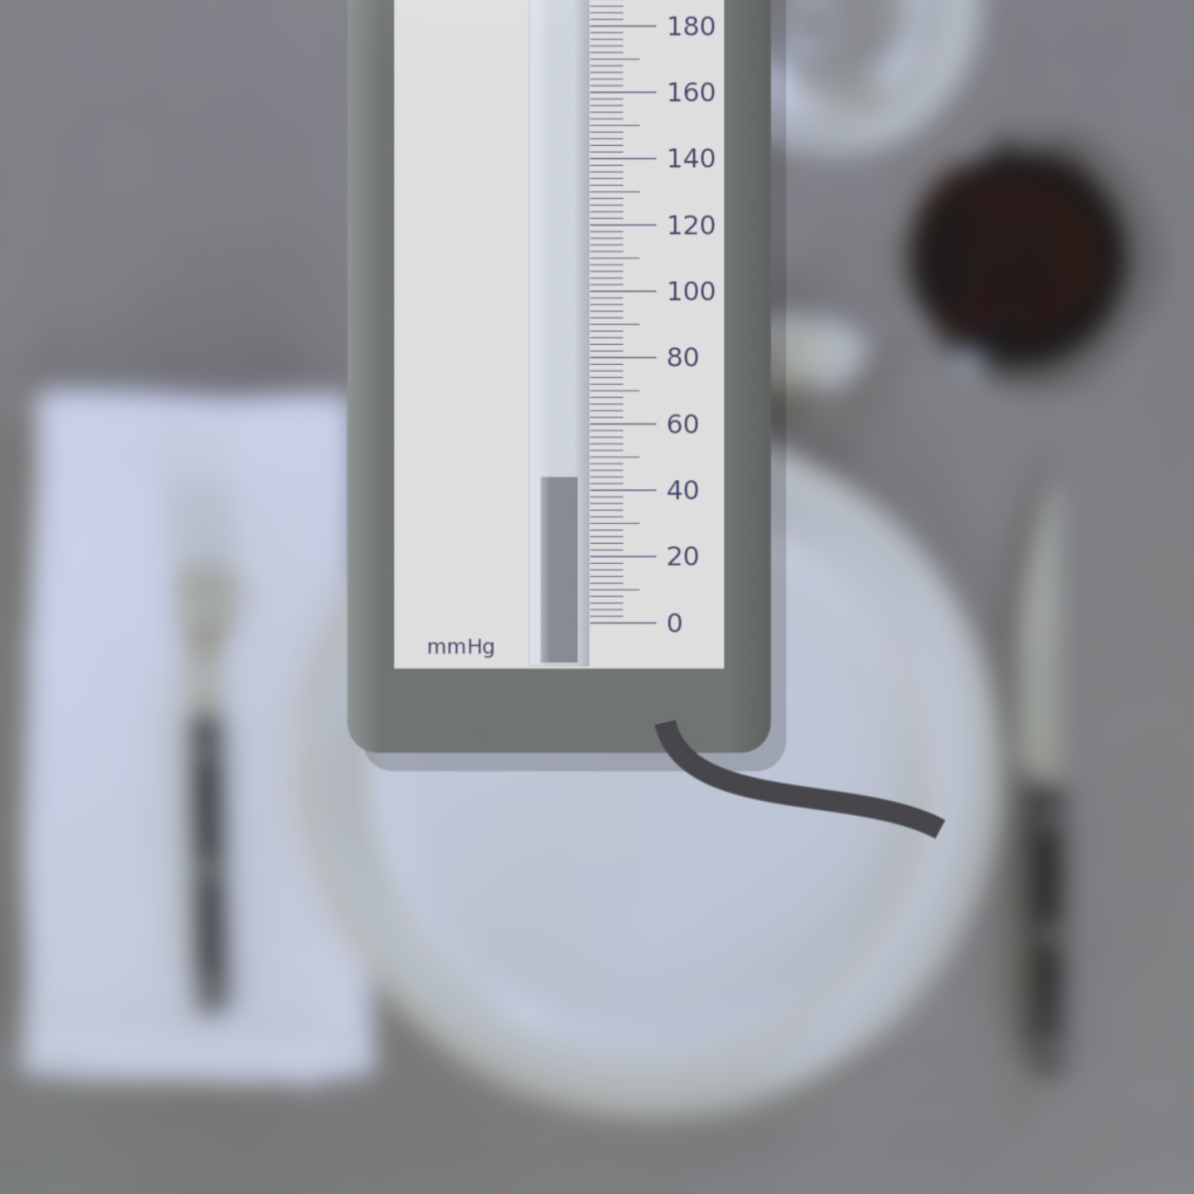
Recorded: {"value": 44, "unit": "mmHg"}
